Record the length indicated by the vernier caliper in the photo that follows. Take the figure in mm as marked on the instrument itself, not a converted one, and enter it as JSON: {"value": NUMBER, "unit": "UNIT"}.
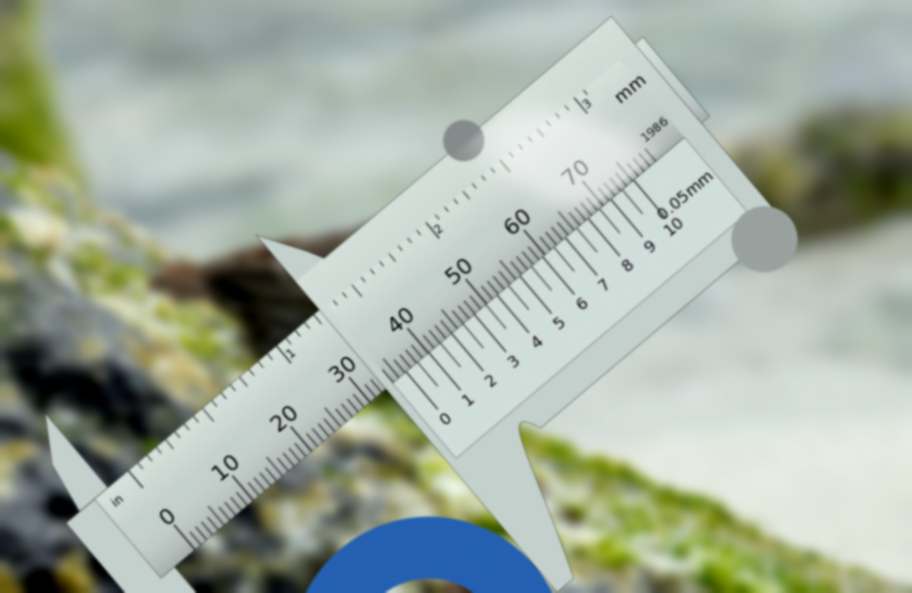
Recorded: {"value": 36.2, "unit": "mm"}
